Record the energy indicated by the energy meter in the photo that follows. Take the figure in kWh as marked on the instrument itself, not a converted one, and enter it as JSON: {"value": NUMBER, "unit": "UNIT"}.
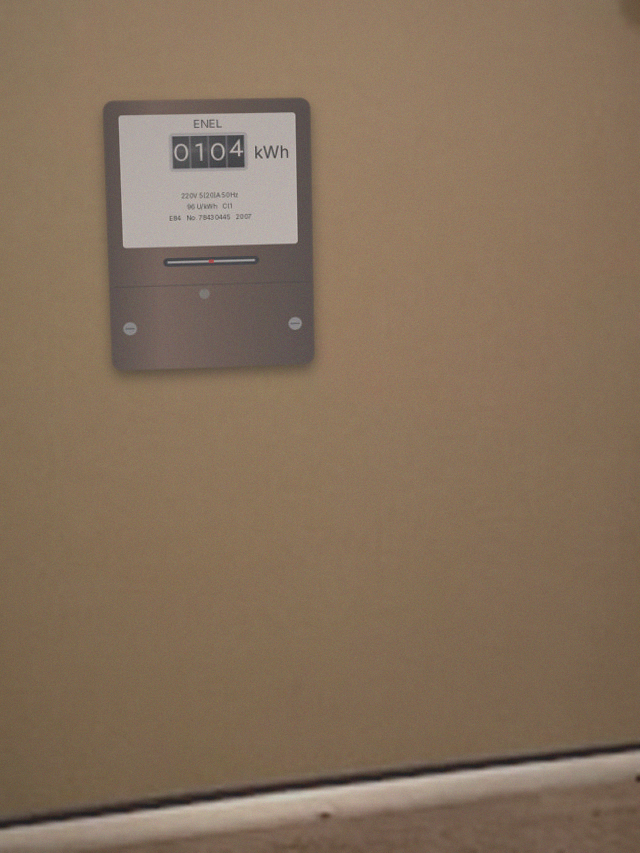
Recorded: {"value": 104, "unit": "kWh"}
